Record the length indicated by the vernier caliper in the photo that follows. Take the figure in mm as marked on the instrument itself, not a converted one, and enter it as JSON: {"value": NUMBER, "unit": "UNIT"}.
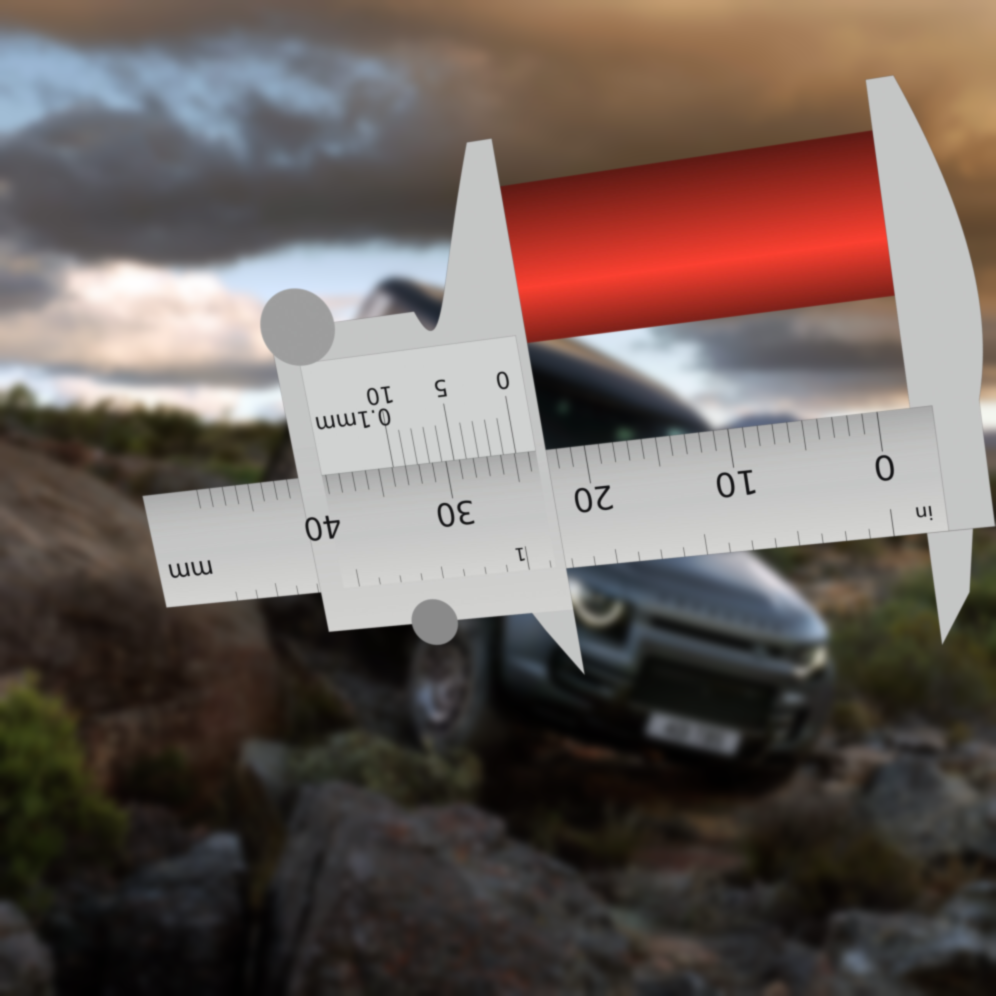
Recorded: {"value": 24.9, "unit": "mm"}
